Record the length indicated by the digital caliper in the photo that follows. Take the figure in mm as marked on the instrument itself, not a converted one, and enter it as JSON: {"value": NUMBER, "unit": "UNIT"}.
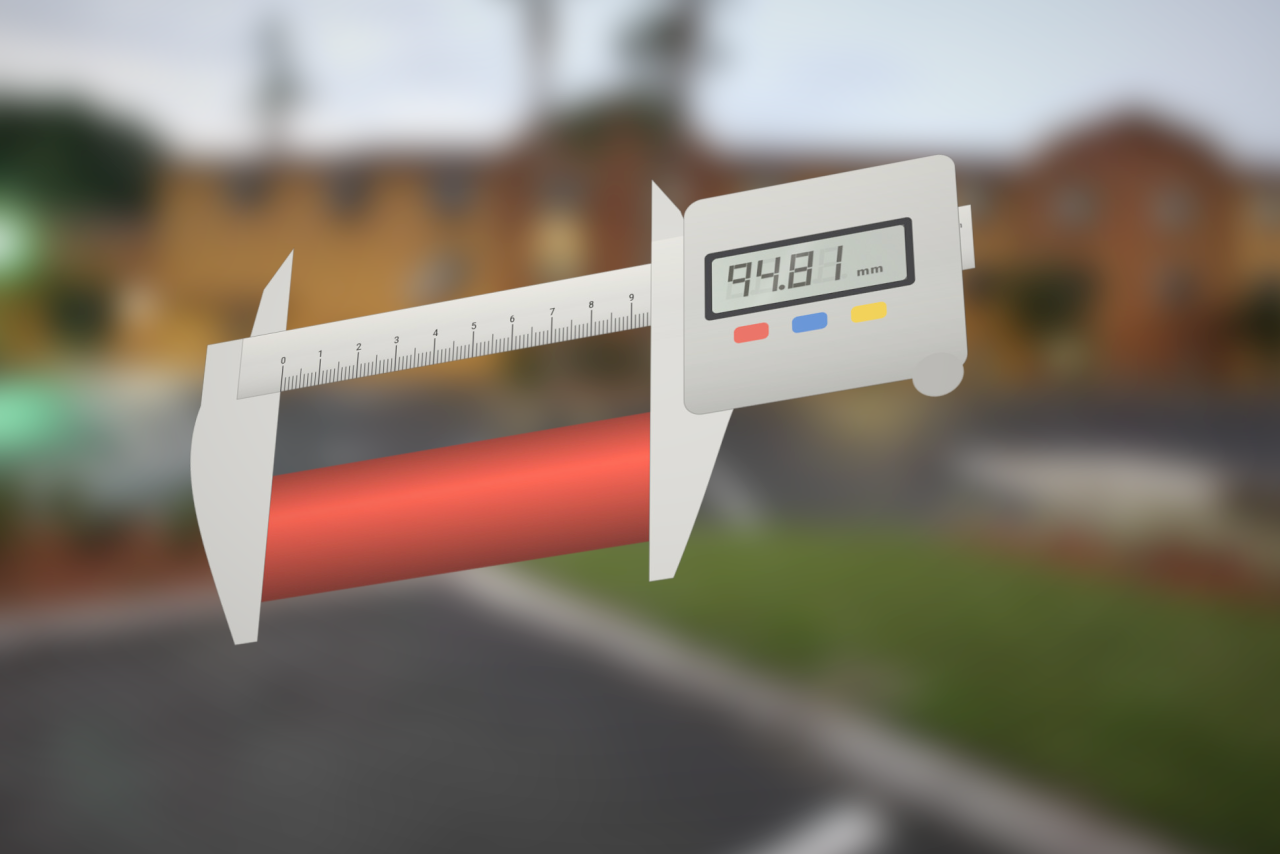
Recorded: {"value": 94.81, "unit": "mm"}
